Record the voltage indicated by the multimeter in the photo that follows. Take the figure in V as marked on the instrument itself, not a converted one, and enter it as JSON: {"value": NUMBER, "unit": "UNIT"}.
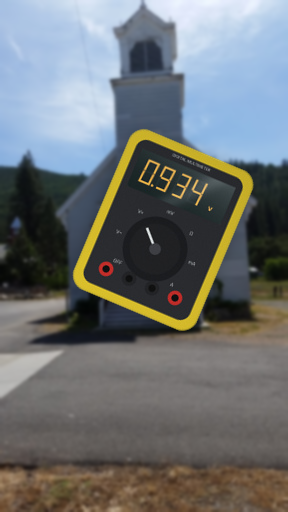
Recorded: {"value": 0.934, "unit": "V"}
